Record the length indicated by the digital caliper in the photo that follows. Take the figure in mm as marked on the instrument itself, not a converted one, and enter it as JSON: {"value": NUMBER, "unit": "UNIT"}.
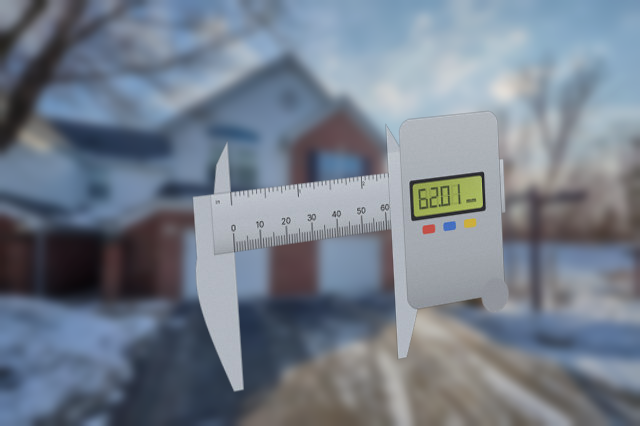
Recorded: {"value": 62.01, "unit": "mm"}
